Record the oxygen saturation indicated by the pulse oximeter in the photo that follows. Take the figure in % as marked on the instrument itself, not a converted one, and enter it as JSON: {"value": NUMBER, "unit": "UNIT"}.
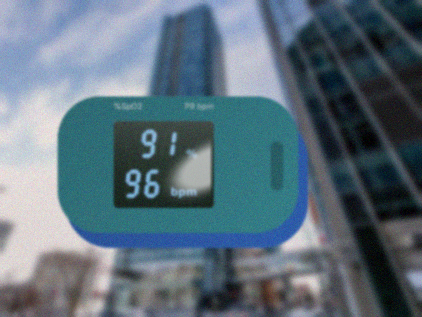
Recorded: {"value": 91, "unit": "%"}
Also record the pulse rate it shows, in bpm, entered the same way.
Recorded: {"value": 96, "unit": "bpm"}
